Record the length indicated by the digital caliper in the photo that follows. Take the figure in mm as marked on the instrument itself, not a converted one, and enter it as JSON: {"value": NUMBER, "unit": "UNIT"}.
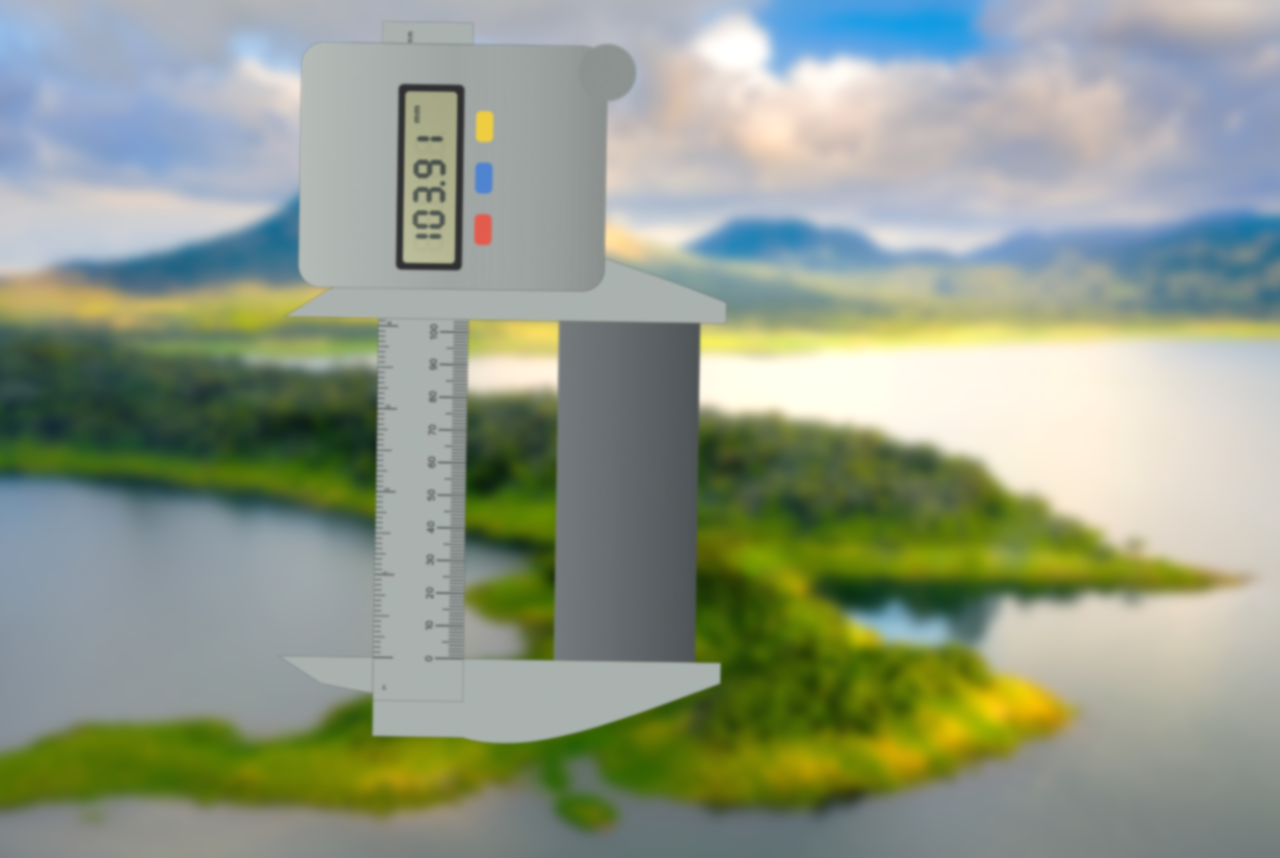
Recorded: {"value": 103.91, "unit": "mm"}
